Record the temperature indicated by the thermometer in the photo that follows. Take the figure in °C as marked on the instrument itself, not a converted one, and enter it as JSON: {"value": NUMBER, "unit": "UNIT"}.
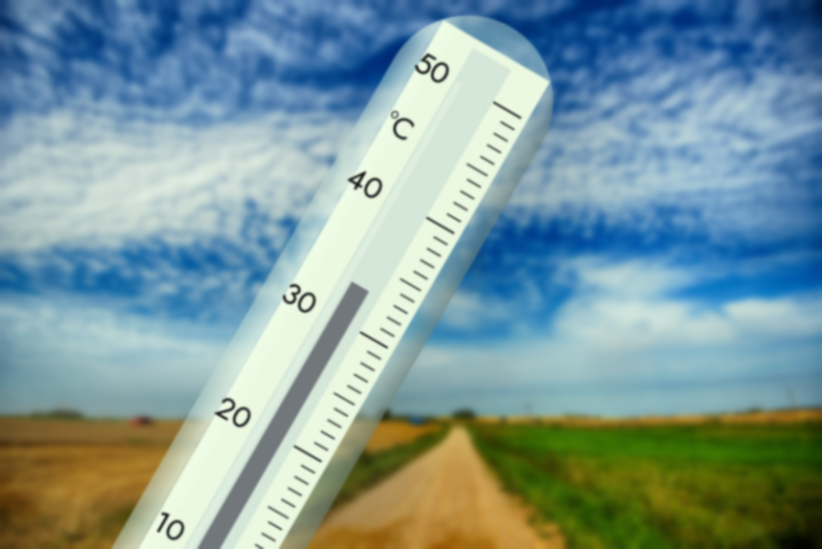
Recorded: {"value": 33, "unit": "°C"}
